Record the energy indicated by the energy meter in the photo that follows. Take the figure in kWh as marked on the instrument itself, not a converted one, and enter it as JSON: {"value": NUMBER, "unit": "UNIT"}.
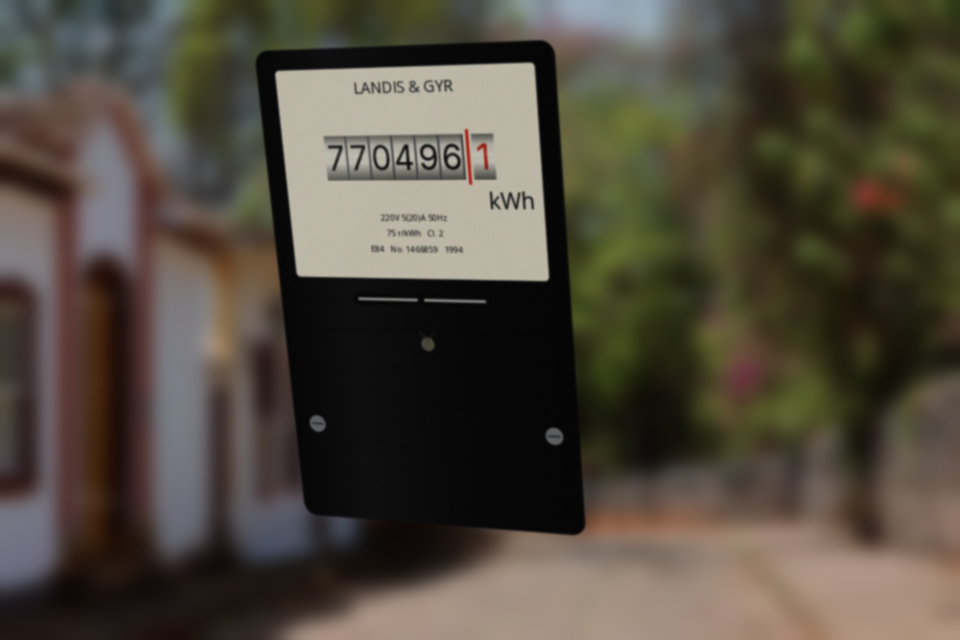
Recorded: {"value": 770496.1, "unit": "kWh"}
